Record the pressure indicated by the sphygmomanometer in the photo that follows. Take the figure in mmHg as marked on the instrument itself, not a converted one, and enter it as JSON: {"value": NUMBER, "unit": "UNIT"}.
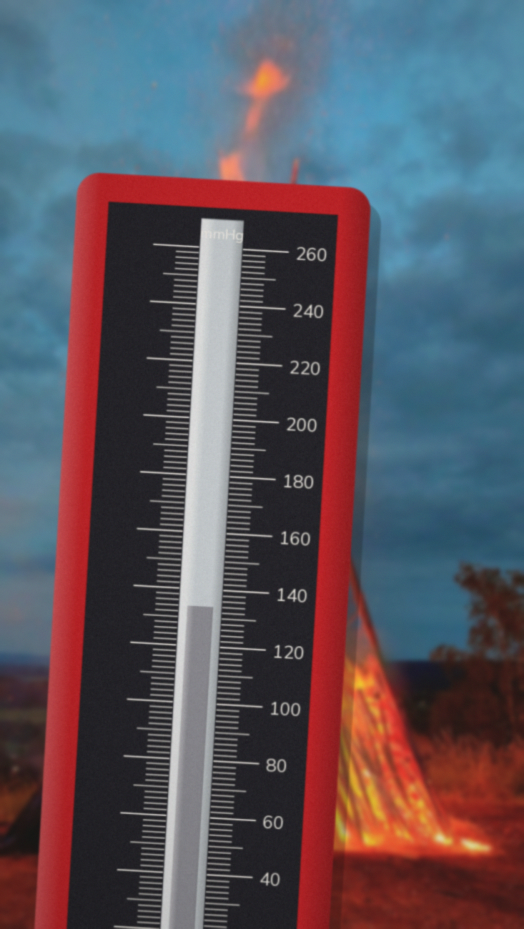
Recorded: {"value": 134, "unit": "mmHg"}
